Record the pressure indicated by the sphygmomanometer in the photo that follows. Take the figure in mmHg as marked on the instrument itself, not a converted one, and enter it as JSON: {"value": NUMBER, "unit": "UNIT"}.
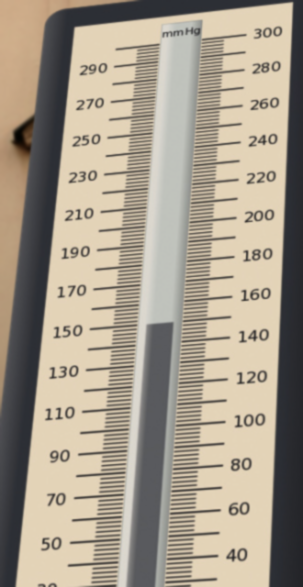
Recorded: {"value": 150, "unit": "mmHg"}
